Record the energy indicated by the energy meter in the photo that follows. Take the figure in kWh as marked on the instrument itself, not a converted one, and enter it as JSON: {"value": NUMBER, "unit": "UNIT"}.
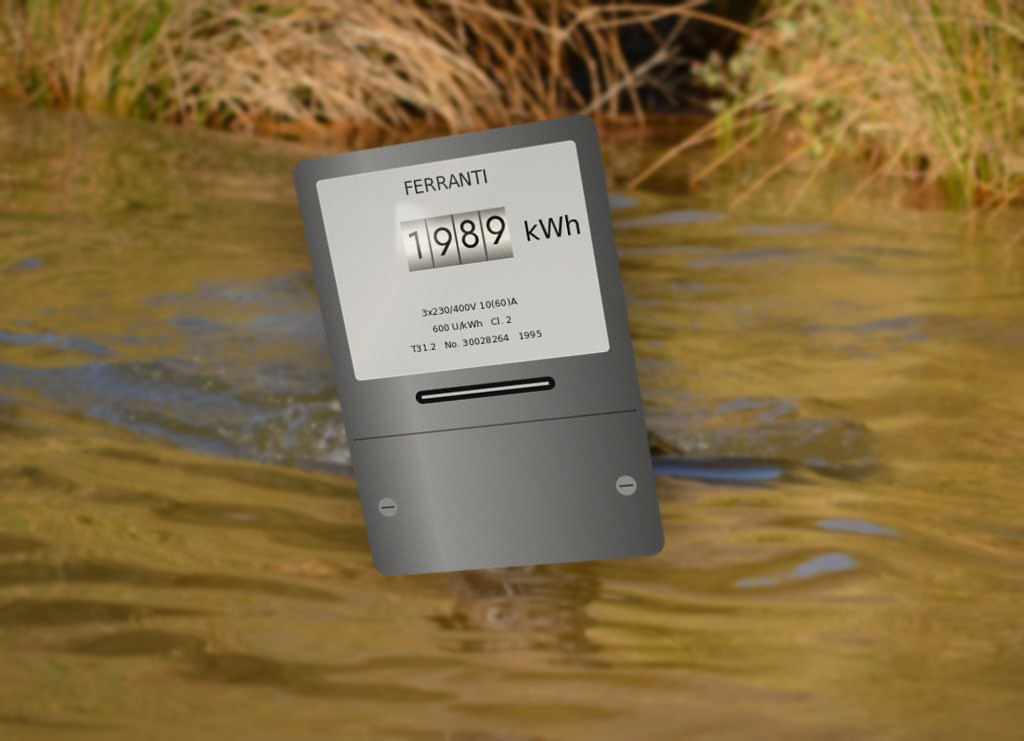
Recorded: {"value": 1989, "unit": "kWh"}
